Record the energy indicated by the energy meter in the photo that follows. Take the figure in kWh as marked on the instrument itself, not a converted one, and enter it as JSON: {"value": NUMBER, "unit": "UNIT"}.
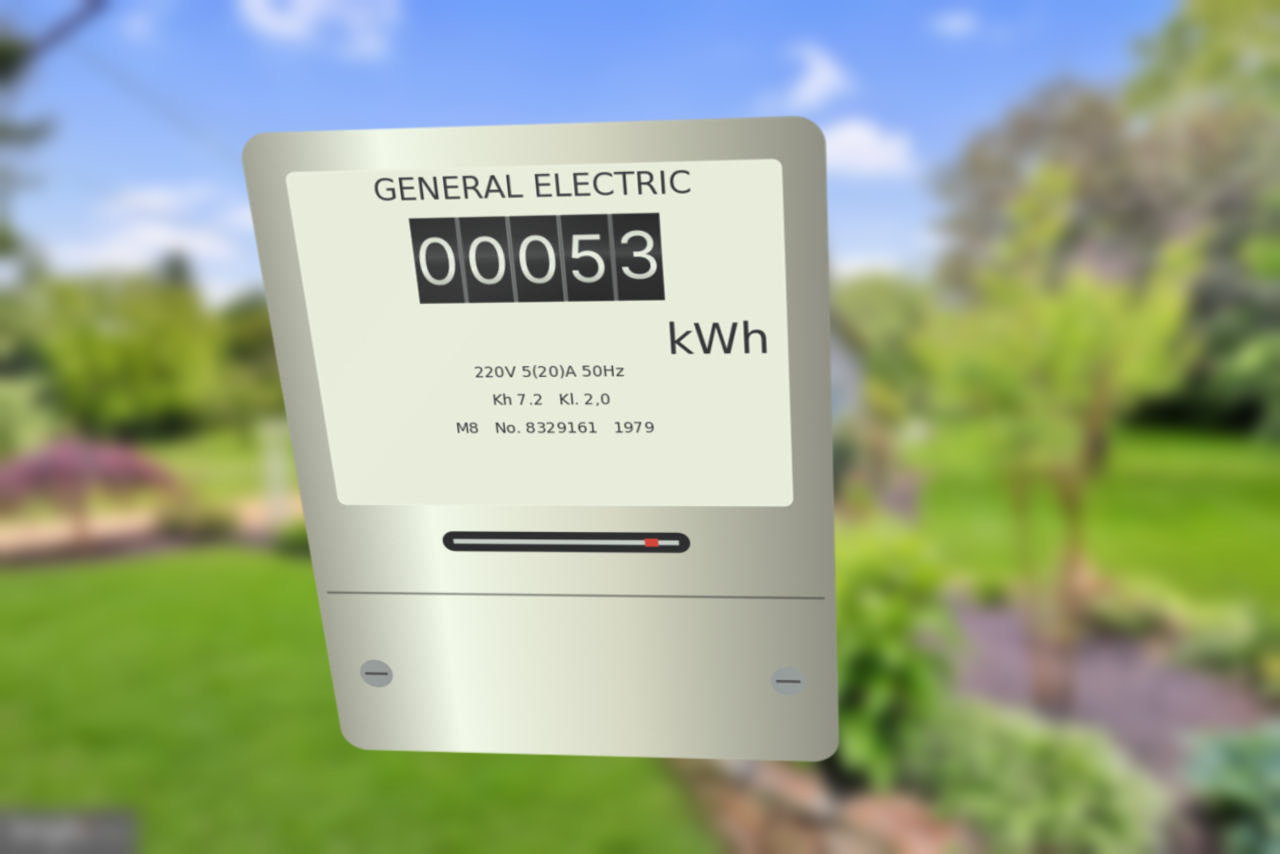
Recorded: {"value": 53, "unit": "kWh"}
